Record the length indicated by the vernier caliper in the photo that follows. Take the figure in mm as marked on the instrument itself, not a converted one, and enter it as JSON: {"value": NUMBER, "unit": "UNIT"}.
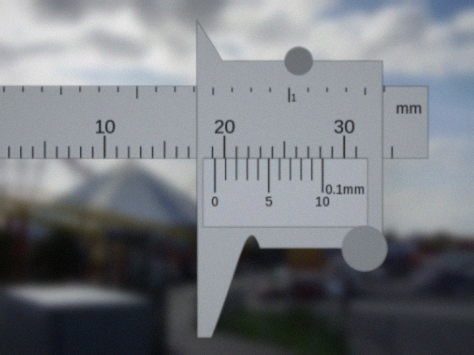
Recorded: {"value": 19.2, "unit": "mm"}
